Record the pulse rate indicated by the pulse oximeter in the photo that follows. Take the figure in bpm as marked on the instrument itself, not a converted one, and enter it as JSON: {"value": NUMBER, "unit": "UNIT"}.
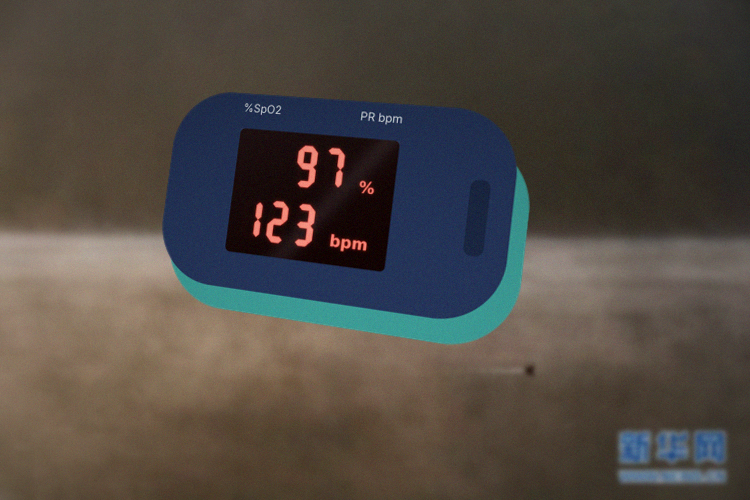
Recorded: {"value": 123, "unit": "bpm"}
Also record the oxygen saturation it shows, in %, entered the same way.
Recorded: {"value": 97, "unit": "%"}
